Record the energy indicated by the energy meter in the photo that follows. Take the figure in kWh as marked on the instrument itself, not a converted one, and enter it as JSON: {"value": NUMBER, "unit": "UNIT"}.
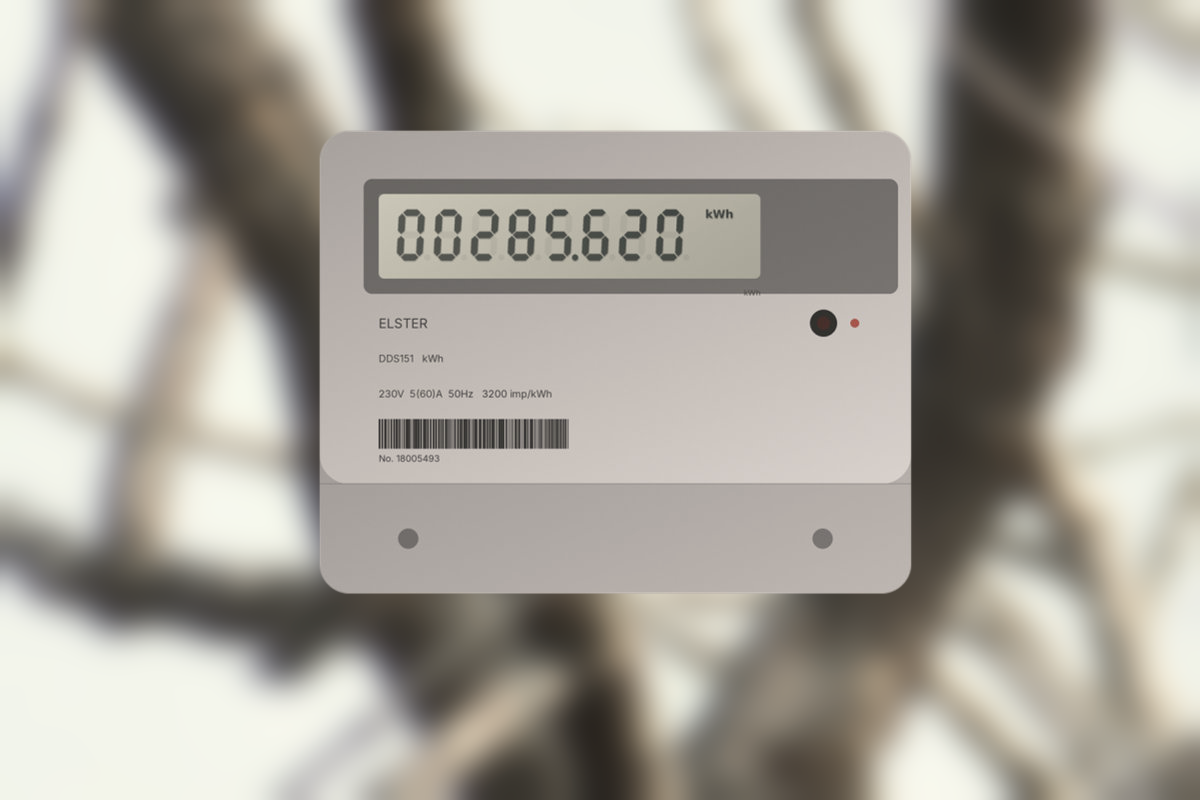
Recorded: {"value": 285.620, "unit": "kWh"}
